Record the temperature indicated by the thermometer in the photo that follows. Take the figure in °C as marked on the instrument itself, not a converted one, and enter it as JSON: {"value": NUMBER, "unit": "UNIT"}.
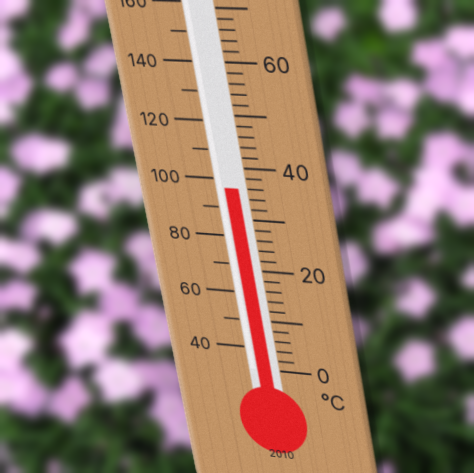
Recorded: {"value": 36, "unit": "°C"}
